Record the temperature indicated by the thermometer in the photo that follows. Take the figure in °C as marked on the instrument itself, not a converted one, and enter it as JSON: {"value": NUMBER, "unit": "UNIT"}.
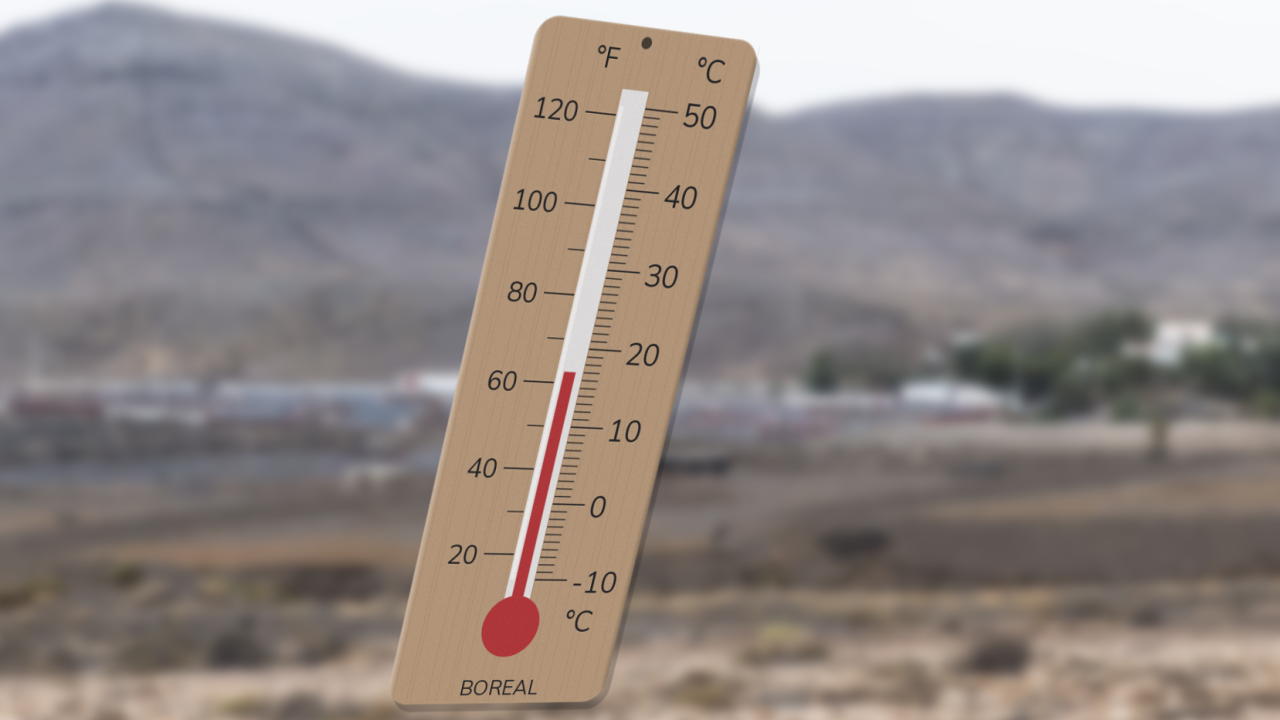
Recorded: {"value": 17, "unit": "°C"}
